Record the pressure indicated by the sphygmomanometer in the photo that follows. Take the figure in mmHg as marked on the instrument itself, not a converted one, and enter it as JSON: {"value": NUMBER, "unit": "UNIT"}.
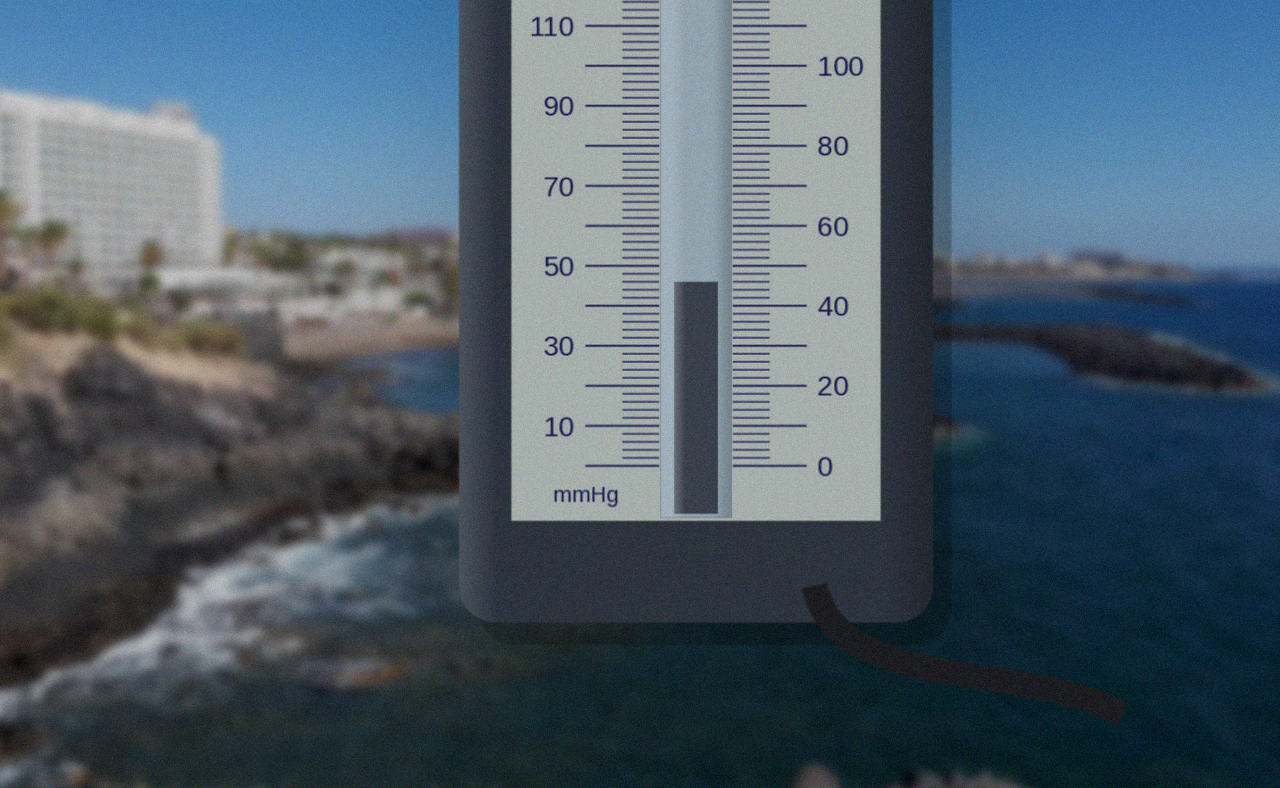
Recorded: {"value": 46, "unit": "mmHg"}
